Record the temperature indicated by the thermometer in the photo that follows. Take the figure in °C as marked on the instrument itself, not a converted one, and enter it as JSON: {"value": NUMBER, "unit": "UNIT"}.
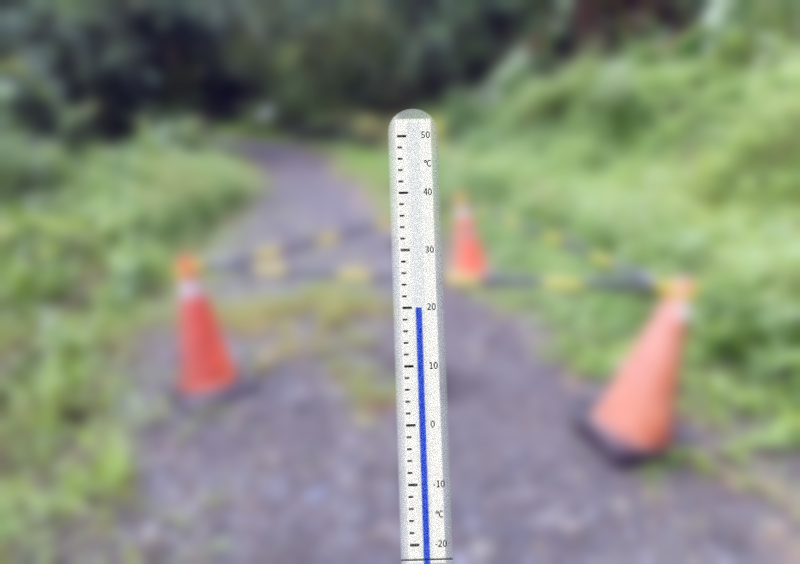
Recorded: {"value": 20, "unit": "°C"}
